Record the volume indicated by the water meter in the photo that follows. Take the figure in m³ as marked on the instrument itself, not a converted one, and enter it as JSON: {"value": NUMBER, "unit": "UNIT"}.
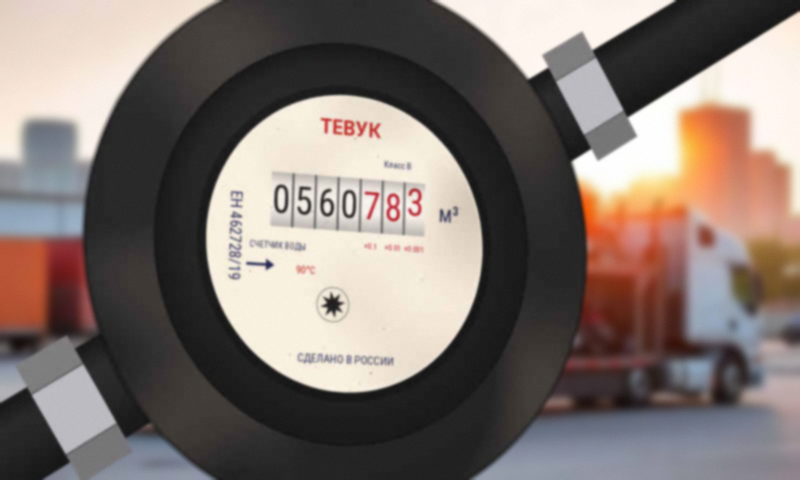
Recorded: {"value": 560.783, "unit": "m³"}
